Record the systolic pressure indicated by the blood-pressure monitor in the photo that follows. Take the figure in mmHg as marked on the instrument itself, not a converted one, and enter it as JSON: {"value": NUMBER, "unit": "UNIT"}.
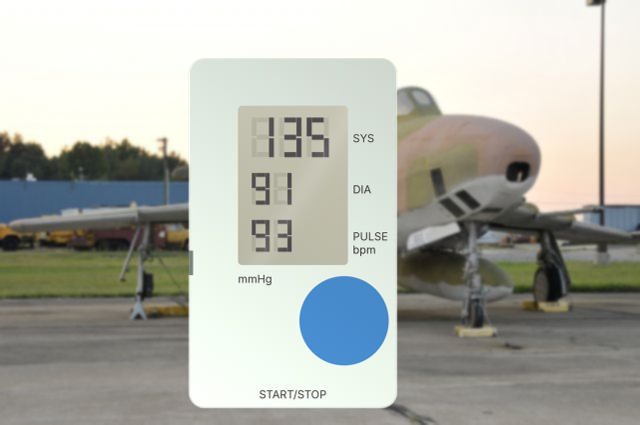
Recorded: {"value": 135, "unit": "mmHg"}
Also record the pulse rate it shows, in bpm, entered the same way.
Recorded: {"value": 93, "unit": "bpm"}
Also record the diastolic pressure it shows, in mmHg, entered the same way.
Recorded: {"value": 91, "unit": "mmHg"}
